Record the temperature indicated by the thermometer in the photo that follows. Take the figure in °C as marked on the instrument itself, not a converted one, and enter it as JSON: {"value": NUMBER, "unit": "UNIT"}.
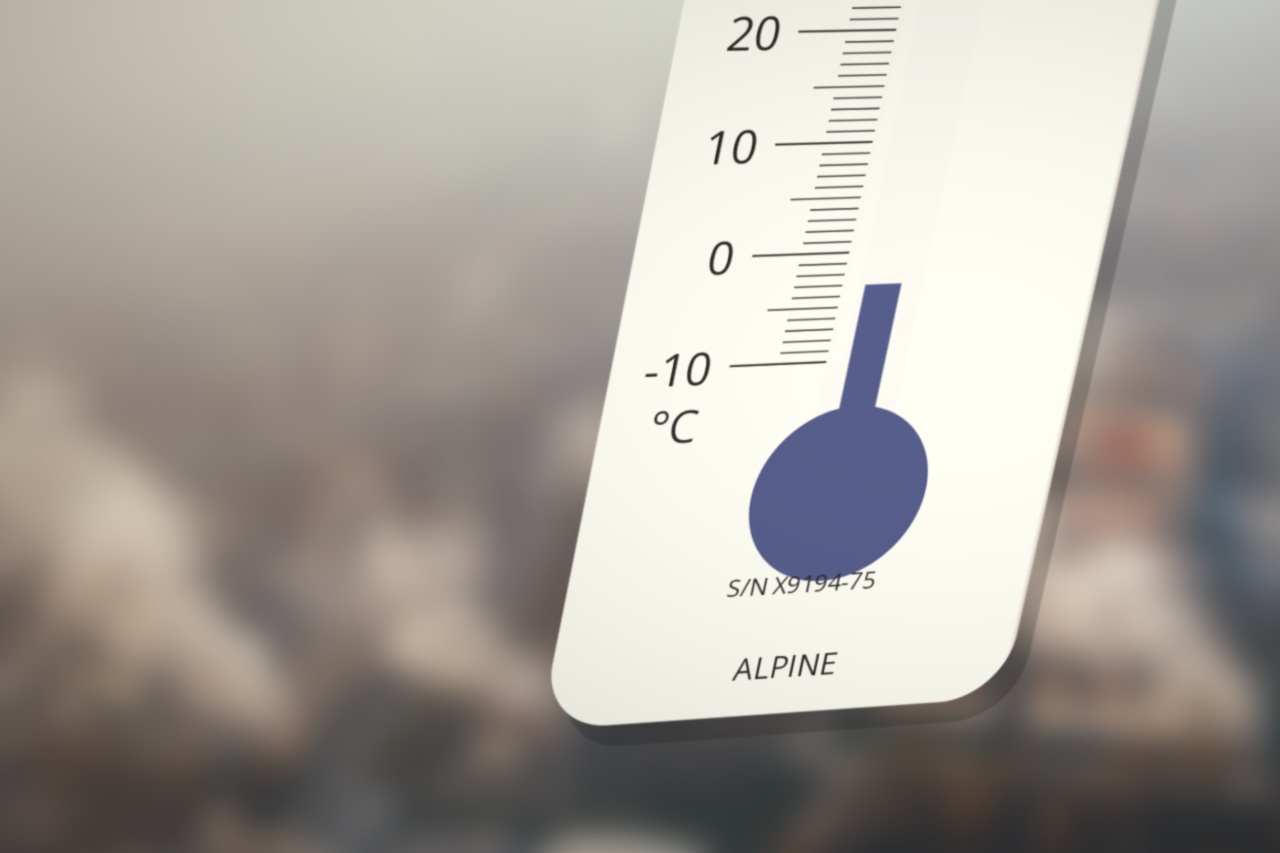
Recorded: {"value": -3, "unit": "°C"}
